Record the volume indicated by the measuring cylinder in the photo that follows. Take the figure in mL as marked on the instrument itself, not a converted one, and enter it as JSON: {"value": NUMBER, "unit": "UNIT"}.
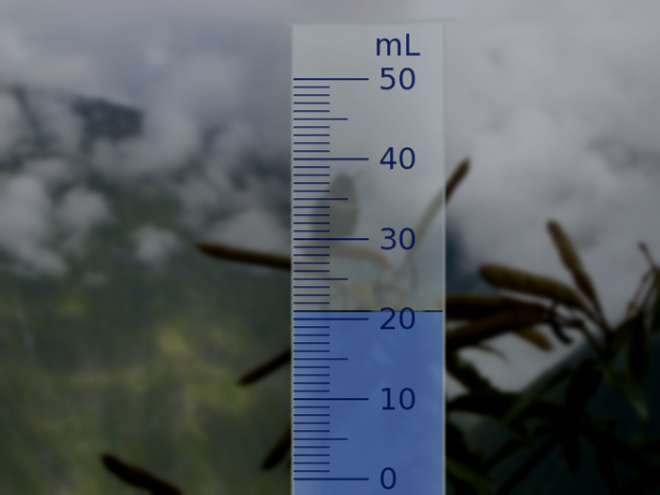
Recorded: {"value": 21, "unit": "mL"}
